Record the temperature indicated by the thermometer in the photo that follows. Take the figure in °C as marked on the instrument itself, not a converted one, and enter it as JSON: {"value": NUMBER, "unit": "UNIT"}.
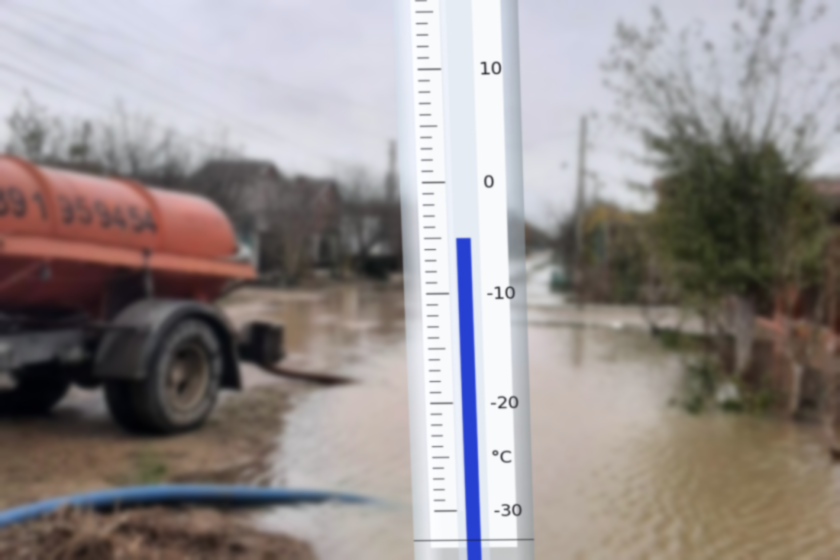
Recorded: {"value": -5, "unit": "°C"}
